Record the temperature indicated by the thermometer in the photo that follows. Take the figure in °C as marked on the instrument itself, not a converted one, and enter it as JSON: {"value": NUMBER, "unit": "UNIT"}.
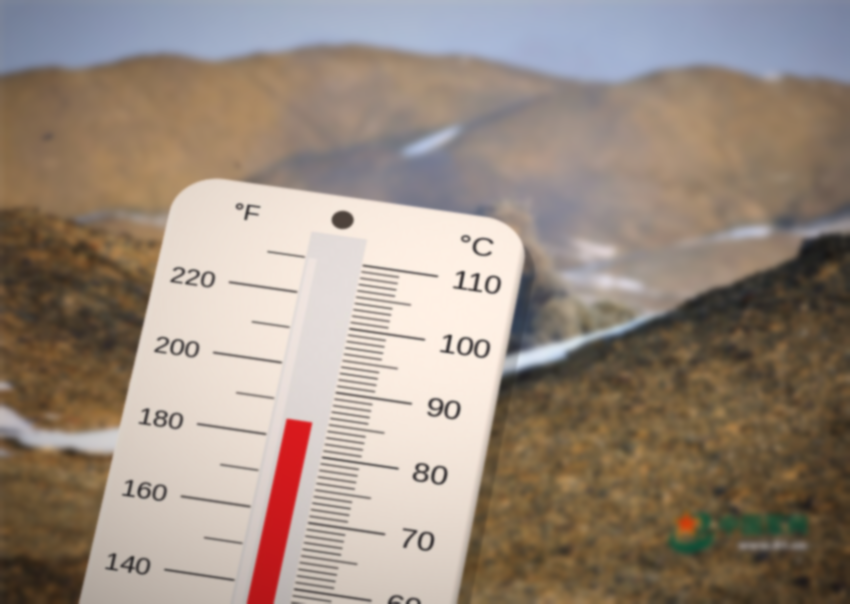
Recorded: {"value": 85, "unit": "°C"}
